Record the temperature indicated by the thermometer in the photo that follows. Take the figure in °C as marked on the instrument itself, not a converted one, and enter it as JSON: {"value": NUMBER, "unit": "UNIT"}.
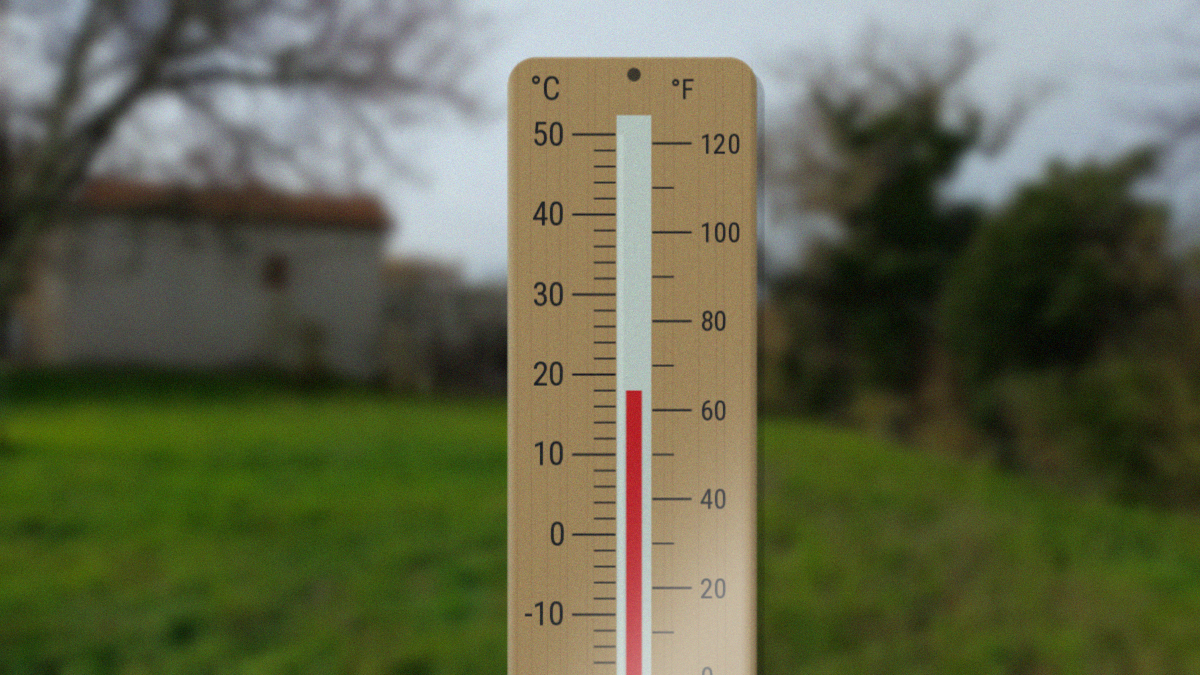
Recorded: {"value": 18, "unit": "°C"}
